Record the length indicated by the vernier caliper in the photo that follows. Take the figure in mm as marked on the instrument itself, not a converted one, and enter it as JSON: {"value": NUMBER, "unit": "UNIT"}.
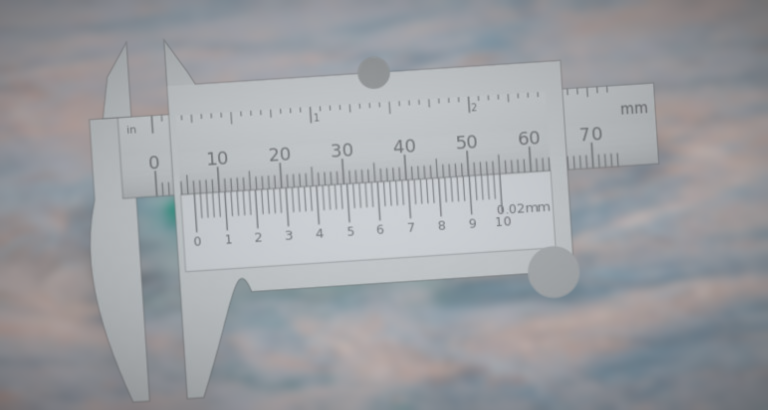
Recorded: {"value": 6.0, "unit": "mm"}
